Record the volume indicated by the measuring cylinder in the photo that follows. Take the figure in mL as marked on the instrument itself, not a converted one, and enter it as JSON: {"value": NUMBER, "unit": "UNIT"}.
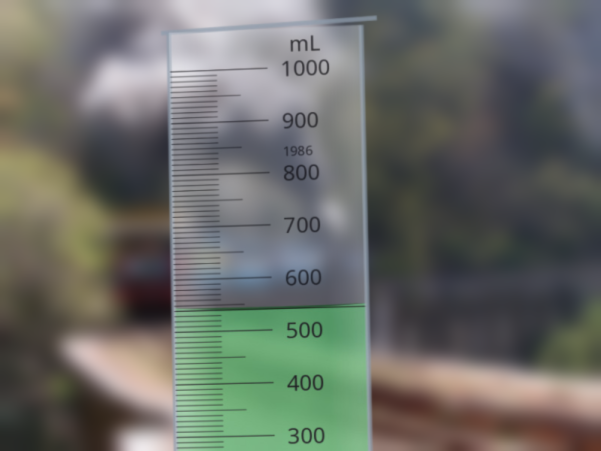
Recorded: {"value": 540, "unit": "mL"}
